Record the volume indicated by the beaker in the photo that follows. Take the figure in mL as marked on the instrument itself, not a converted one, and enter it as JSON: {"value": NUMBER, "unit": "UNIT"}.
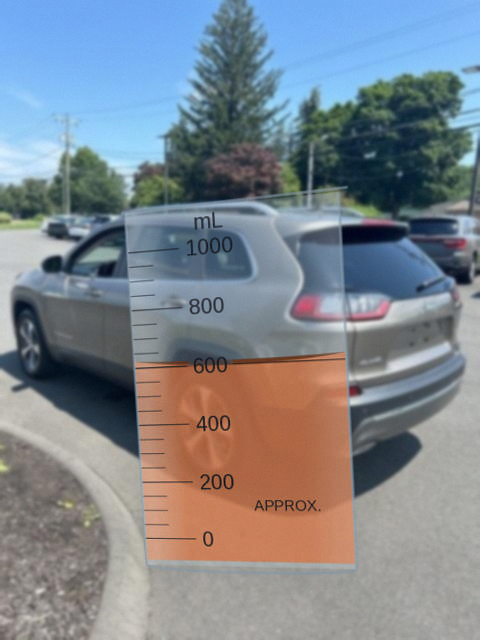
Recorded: {"value": 600, "unit": "mL"}
